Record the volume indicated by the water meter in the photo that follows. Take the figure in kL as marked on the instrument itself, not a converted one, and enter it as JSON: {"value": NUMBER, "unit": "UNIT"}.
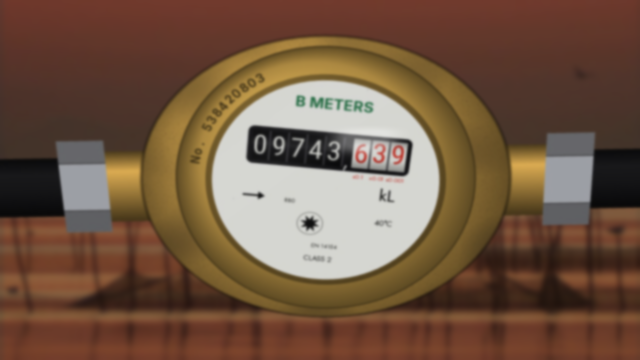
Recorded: {"value": 9743.639, "unit": "kL"}
